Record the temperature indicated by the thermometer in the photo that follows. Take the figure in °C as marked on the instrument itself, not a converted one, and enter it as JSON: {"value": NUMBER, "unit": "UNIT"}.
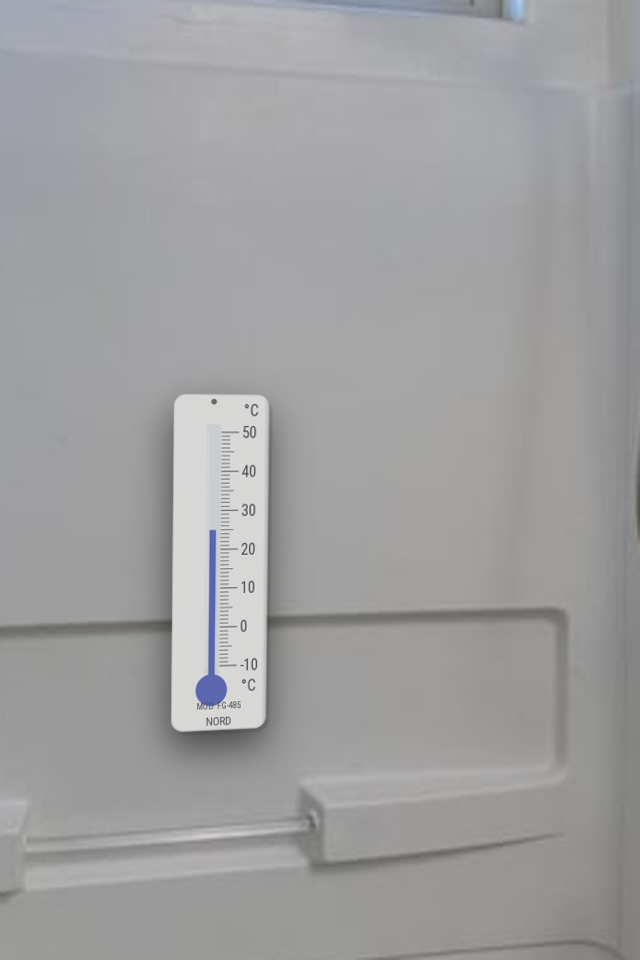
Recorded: {"value": 25, "unit": "°C"}
